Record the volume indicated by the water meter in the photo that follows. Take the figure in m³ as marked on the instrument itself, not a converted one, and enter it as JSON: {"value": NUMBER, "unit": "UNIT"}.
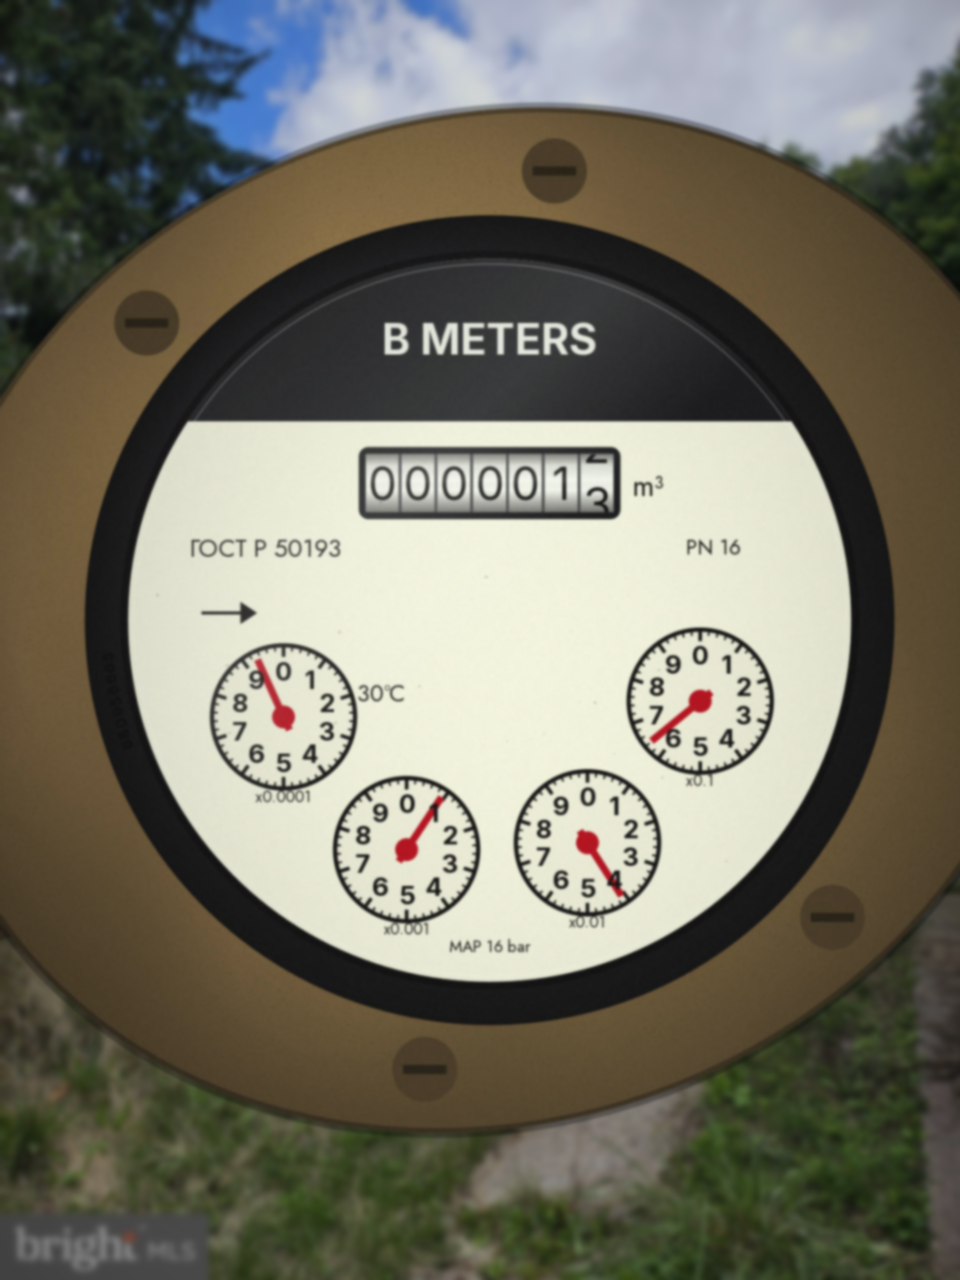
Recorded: {"value": 12.6409, "unit": "m³"}
